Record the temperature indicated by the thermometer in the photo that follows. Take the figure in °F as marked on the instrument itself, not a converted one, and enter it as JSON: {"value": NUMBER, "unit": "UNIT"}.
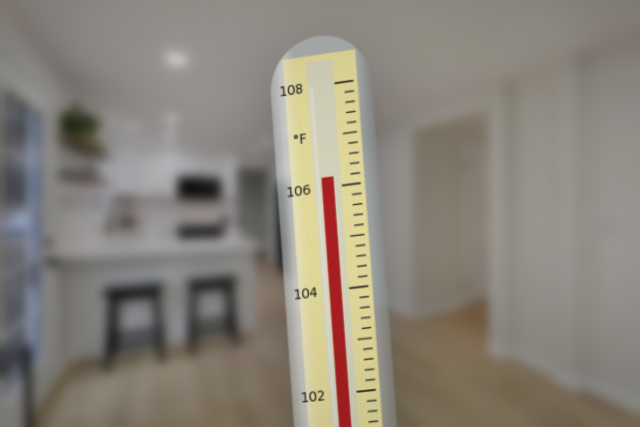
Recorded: {"value": 106.2, "unit": "°F"}
